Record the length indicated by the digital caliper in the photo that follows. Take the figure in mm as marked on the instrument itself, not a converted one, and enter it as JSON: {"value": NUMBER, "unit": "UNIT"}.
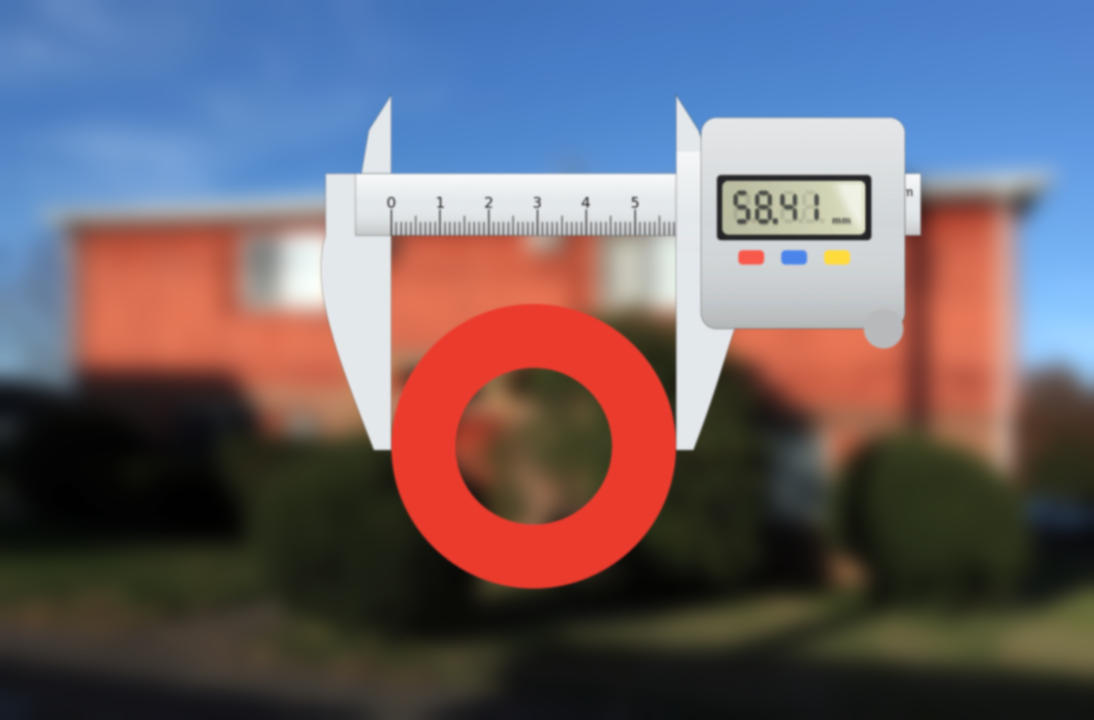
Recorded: {"value": 58.41, "unit": "mm"}
